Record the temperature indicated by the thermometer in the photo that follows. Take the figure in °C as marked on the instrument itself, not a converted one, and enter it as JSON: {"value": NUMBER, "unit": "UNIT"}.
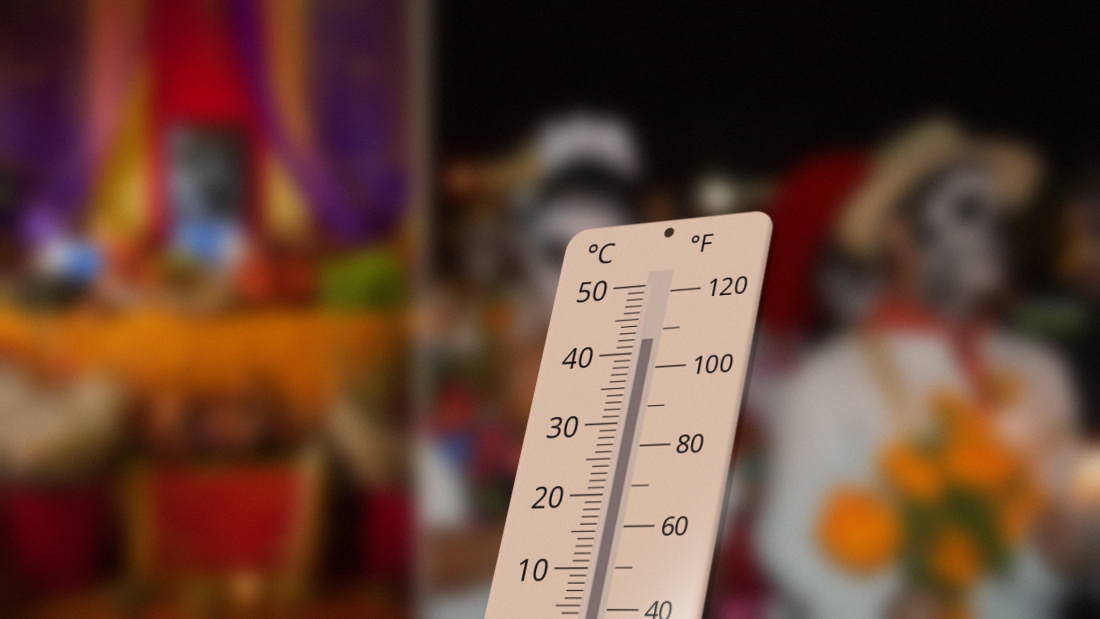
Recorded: {"value": 42, "unit": "°C"}
